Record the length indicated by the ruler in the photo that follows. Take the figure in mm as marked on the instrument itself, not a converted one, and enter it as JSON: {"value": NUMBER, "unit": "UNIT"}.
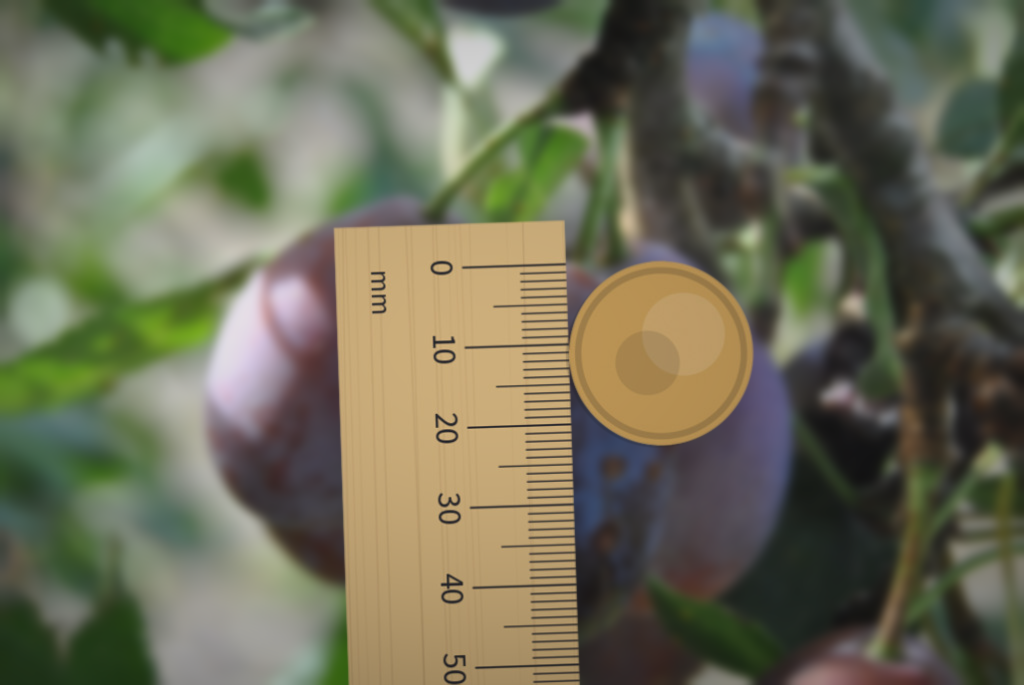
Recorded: {"value": 23, "unit": "mm"}
